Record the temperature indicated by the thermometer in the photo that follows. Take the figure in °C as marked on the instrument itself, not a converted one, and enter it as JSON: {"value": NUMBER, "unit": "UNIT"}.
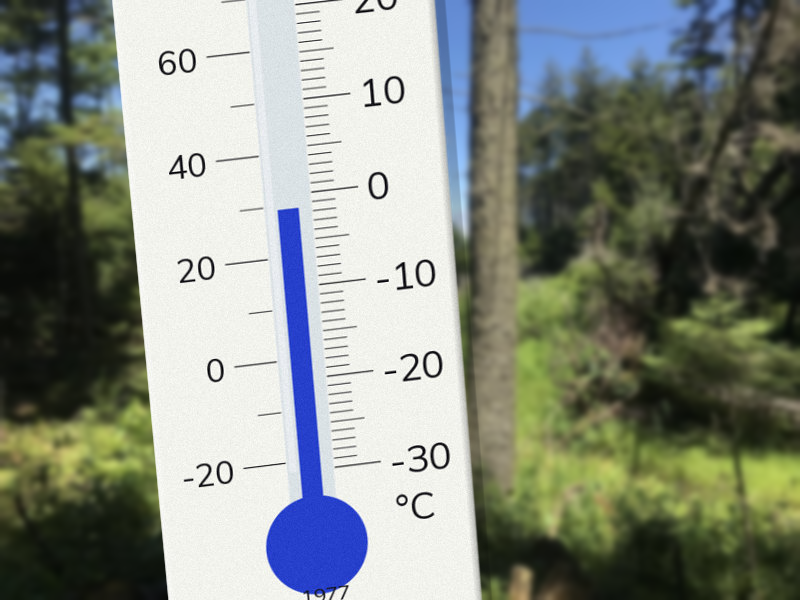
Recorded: {"value": -1.5, "unit": "°C"}
